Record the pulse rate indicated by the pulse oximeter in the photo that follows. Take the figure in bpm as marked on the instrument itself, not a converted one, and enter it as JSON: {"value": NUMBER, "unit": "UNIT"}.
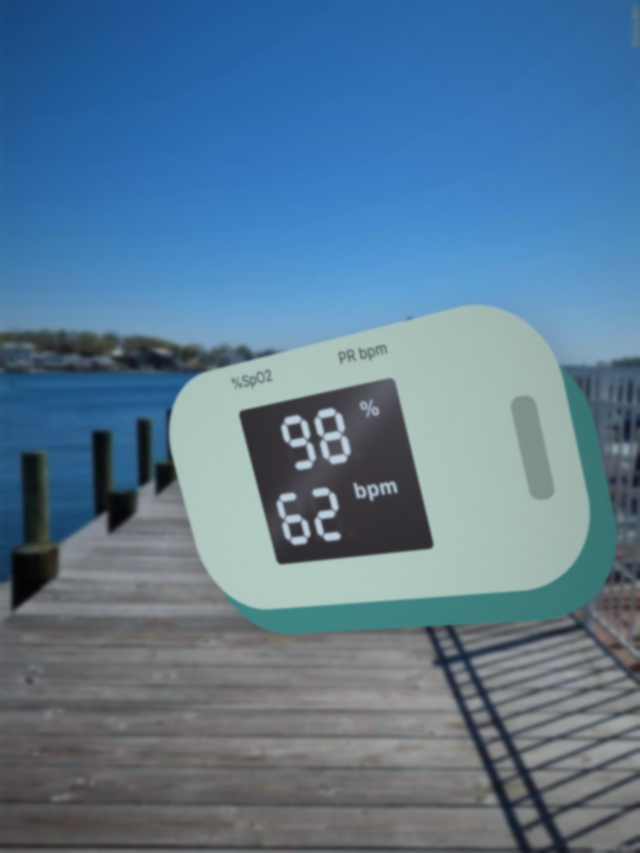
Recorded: {"value": 62, "unit": "bpm"}
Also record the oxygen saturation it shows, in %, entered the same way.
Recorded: {"value": 98, "unit": "%"}
